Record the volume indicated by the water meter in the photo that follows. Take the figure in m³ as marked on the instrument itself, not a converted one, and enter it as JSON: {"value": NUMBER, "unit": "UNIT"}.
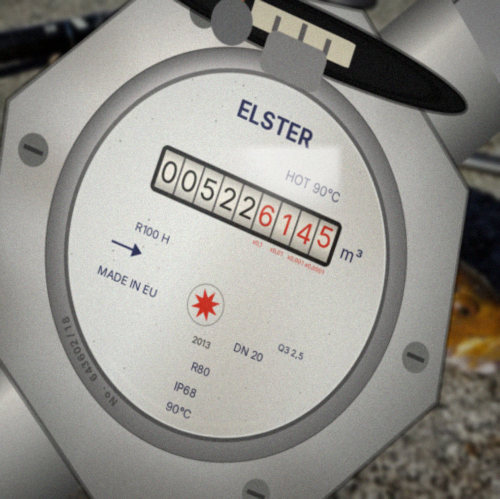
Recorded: {"value": 522.6145, "unit": "m³"}
